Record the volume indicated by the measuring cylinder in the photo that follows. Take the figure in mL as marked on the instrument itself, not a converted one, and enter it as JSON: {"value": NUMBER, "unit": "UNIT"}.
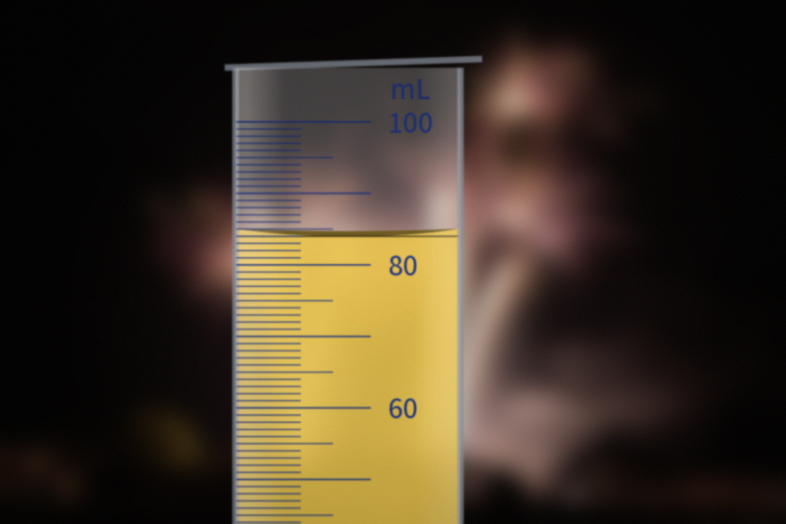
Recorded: {"value": 84, "unit": "mL"}
